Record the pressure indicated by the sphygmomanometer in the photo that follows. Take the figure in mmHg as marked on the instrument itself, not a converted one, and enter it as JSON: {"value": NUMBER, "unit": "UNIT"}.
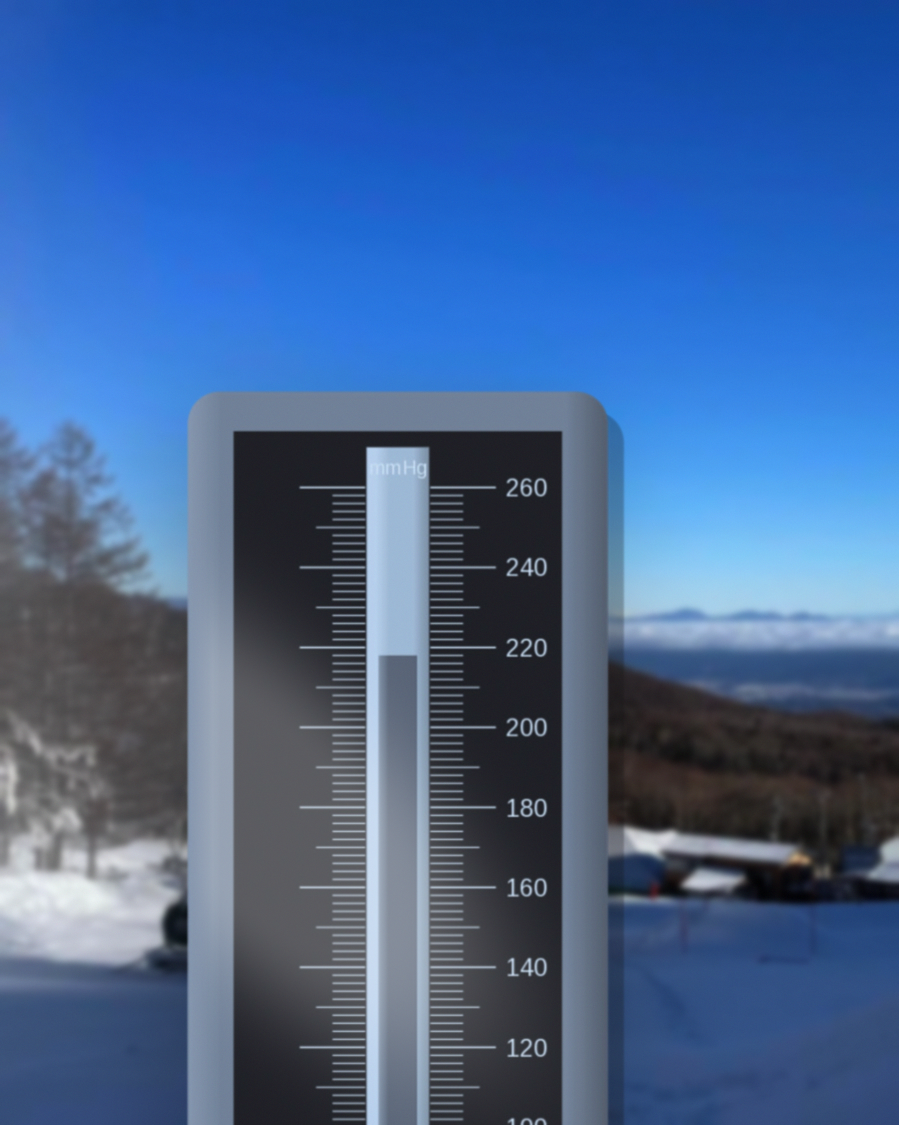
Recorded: {"value": 218, "unit": "mmHg"}
